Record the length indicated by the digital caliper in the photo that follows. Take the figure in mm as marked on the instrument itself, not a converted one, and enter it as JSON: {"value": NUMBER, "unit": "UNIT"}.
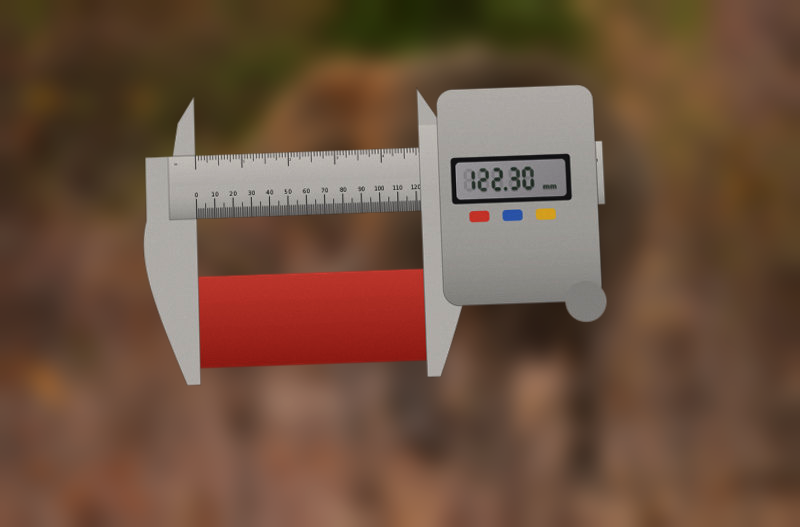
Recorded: {"value": 122.30, "unit": "mm"}
